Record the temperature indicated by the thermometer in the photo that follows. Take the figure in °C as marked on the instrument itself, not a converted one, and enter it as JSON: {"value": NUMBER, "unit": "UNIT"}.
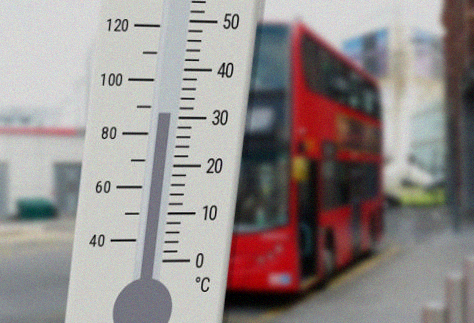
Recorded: {"value": 31, "unit": "°C"}
